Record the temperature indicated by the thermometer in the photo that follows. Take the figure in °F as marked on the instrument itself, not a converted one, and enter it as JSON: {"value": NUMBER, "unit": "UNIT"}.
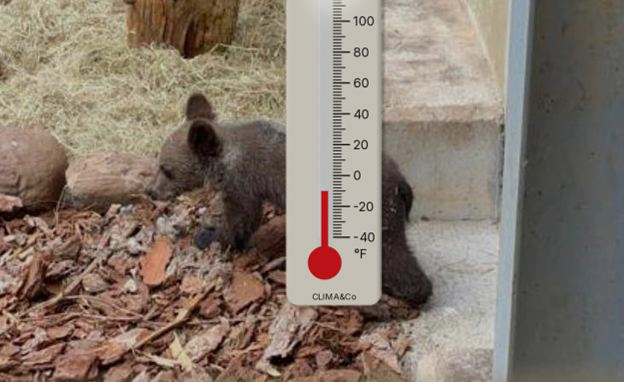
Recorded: {"value": -10, "unit": "°F"}
